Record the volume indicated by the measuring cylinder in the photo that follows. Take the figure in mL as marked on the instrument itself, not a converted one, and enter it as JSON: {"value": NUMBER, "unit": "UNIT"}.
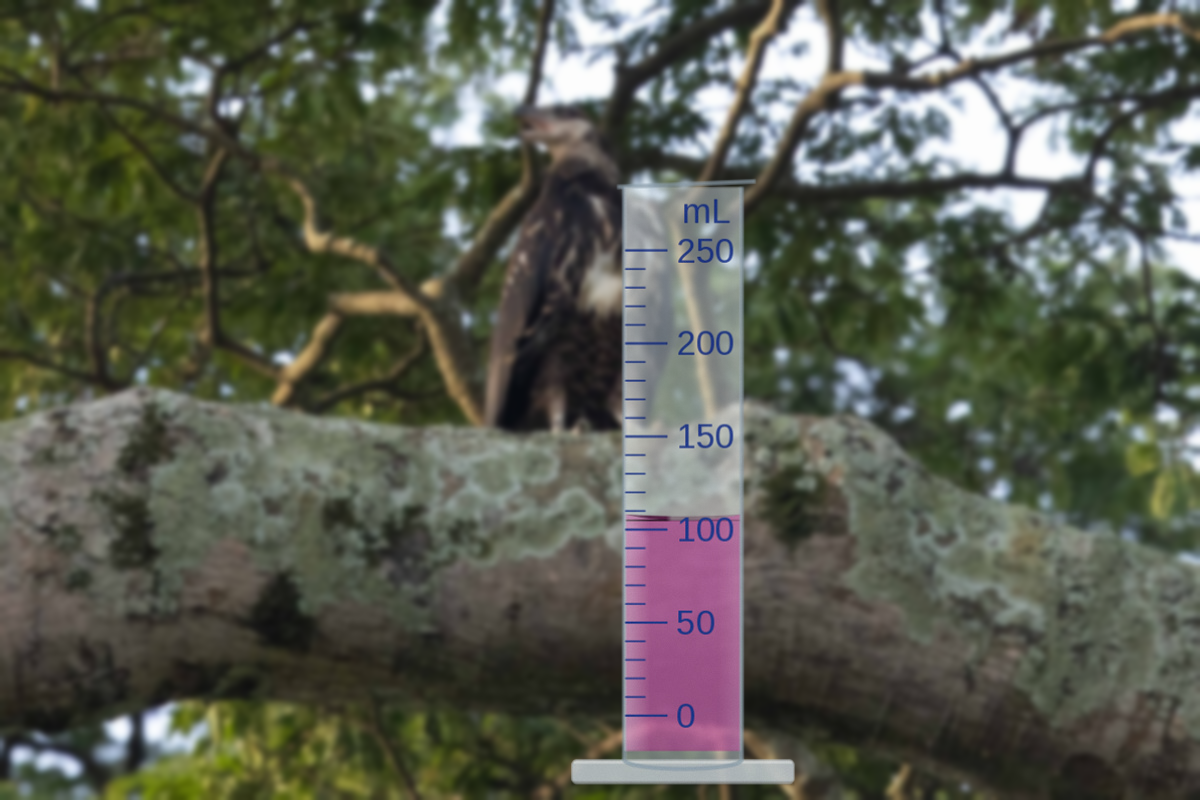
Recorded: {"value": 105, "unit": "mL"}
